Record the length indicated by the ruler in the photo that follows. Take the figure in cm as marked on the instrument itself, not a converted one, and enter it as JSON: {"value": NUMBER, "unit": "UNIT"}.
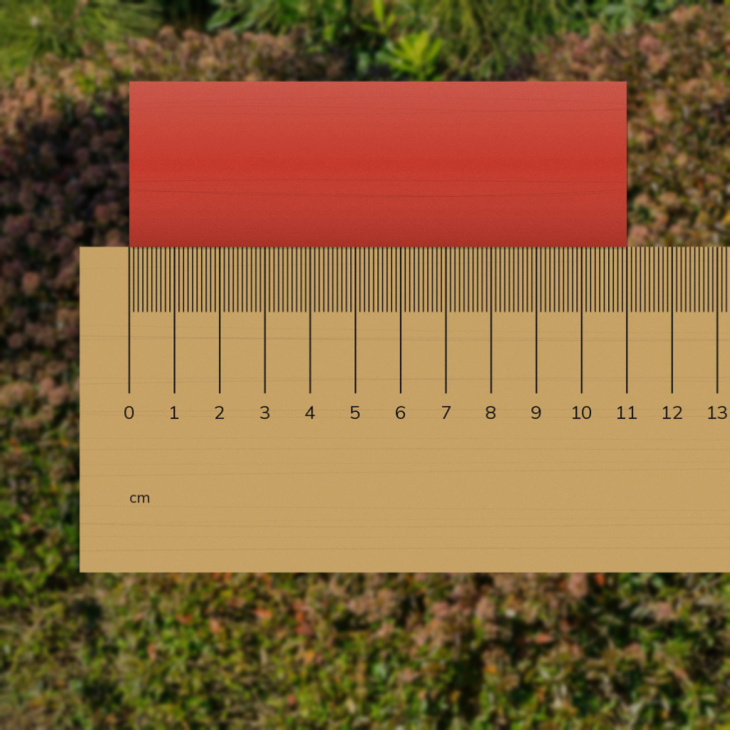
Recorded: {"value": 11, "unit": "cm"}
